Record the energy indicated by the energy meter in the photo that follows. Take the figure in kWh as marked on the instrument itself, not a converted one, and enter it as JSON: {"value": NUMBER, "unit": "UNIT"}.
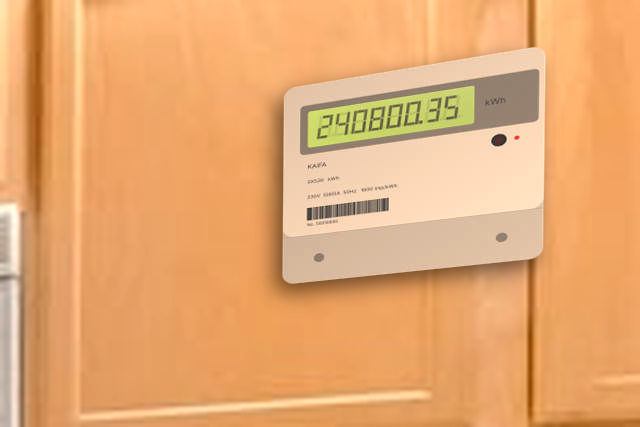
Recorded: {"value": 240800.35, "unit": "kWh"}
